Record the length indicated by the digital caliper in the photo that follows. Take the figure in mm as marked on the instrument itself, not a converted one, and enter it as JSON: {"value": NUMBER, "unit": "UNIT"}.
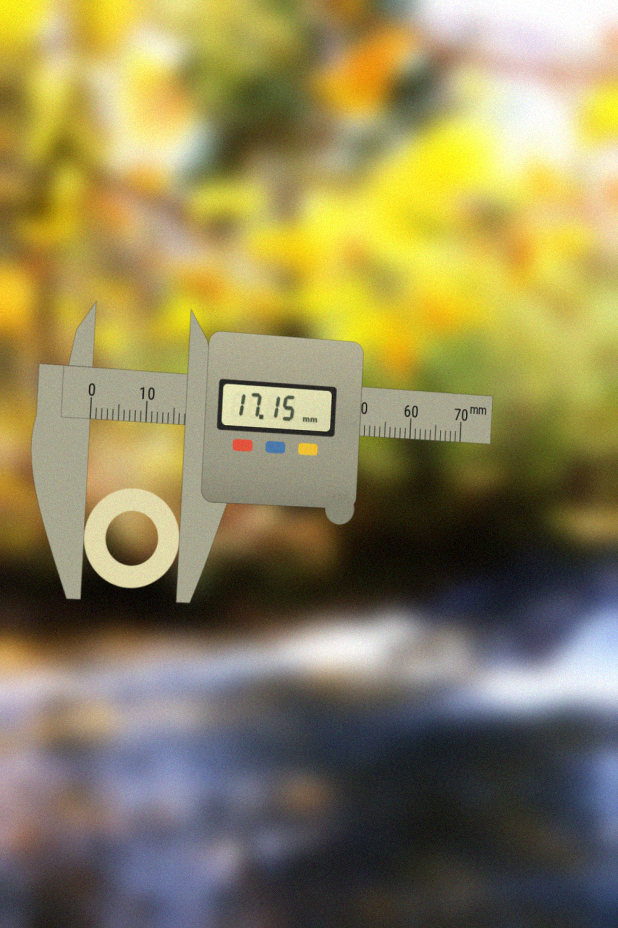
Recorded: {"value": 17.15, "unit": "mm"}
